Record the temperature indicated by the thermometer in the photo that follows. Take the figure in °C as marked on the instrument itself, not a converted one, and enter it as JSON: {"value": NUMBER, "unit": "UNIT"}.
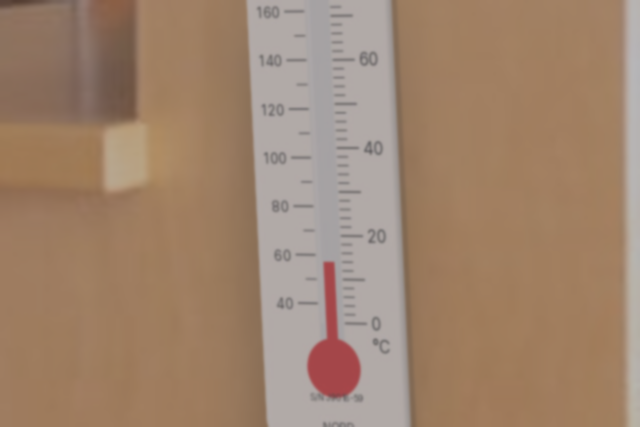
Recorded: {"value": 14, "unit": "°C"}
